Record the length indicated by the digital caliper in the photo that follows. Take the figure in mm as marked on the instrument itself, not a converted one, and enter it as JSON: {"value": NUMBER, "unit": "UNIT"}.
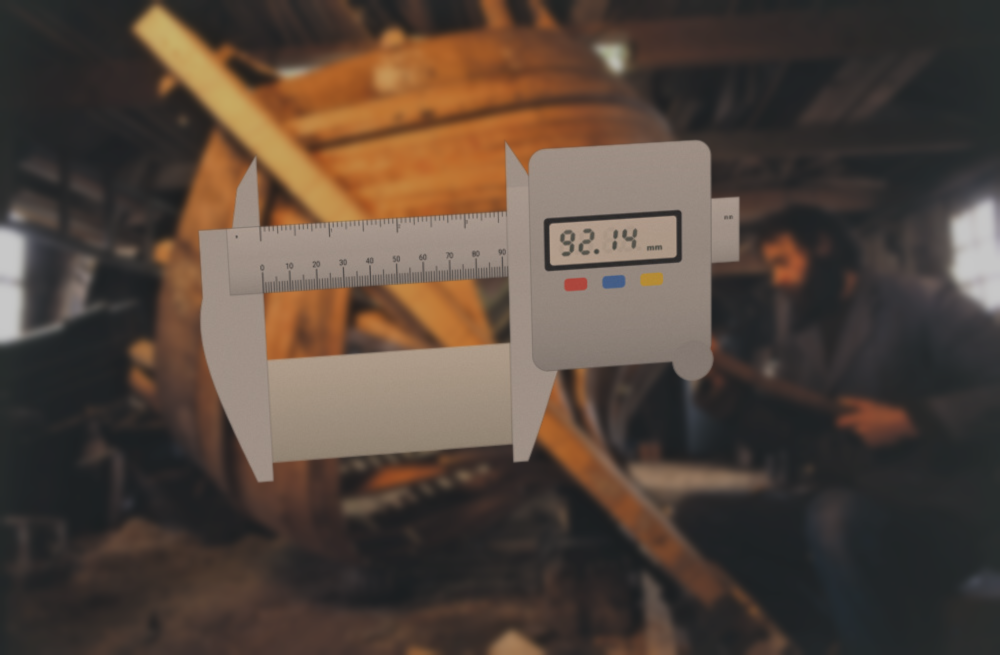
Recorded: {"value": 92.14, "unit": "mm"}
